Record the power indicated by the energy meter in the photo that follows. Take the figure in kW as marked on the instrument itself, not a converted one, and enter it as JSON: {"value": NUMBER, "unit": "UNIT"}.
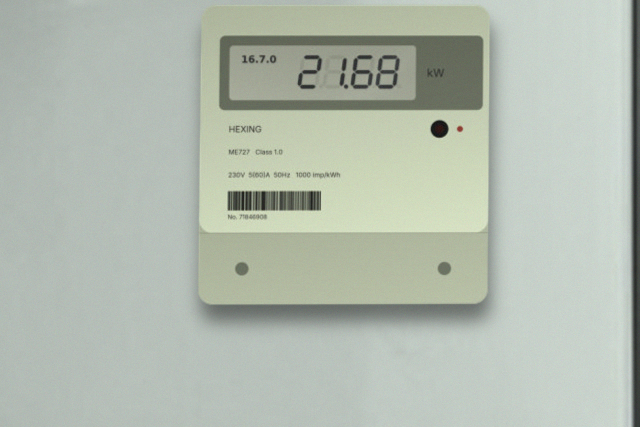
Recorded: {"value": 21.68, "unit": "kW"}
